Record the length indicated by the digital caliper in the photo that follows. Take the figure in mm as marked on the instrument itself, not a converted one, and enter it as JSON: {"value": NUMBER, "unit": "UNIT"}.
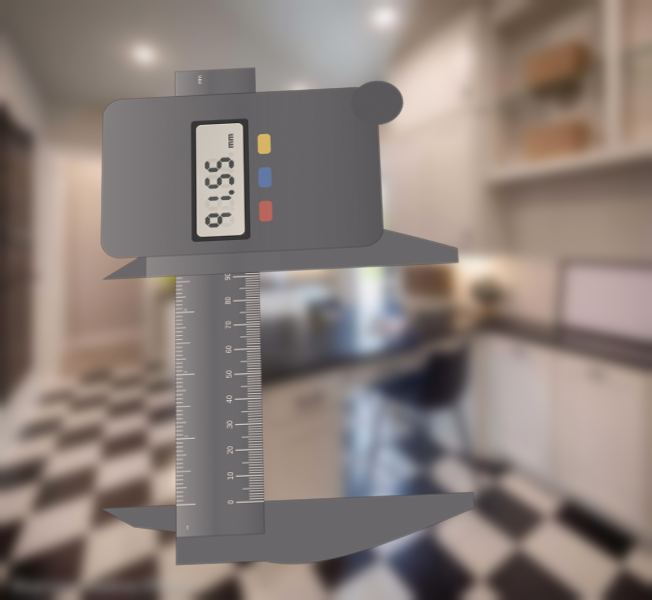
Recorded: {"value": 91.55, "unit": "mm"}
